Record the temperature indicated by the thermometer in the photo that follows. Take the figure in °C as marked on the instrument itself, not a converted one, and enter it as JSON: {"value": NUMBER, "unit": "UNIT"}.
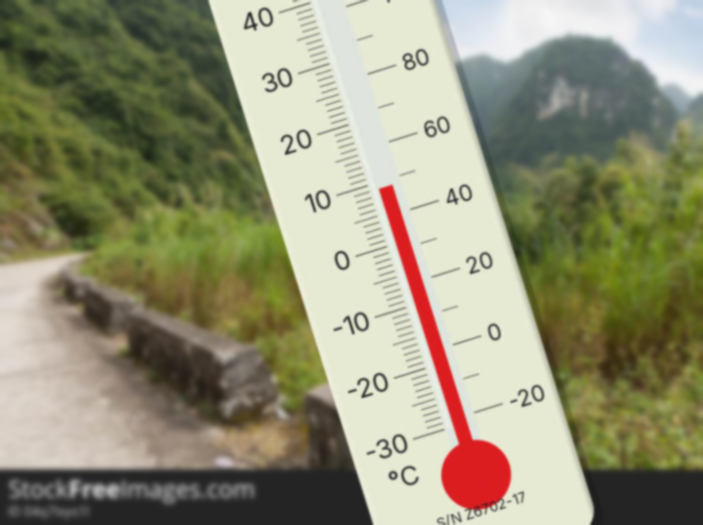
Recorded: {"value": 9, "unit": "°C"}
